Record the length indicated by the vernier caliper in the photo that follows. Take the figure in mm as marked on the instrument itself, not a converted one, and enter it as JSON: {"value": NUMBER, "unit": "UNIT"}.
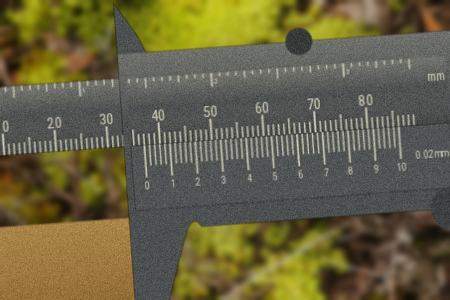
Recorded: {"value": 37.0, "unit": "mm"}
